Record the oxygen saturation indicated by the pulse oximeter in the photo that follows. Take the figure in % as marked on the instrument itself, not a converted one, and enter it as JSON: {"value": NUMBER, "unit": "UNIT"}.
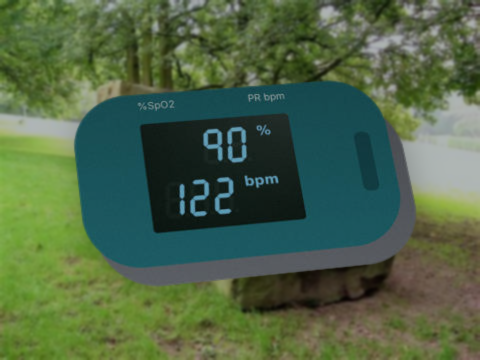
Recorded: {"value": 90, "unit": "%"}
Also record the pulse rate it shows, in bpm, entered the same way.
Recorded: {"value": 122, "unit": "bpm"}
